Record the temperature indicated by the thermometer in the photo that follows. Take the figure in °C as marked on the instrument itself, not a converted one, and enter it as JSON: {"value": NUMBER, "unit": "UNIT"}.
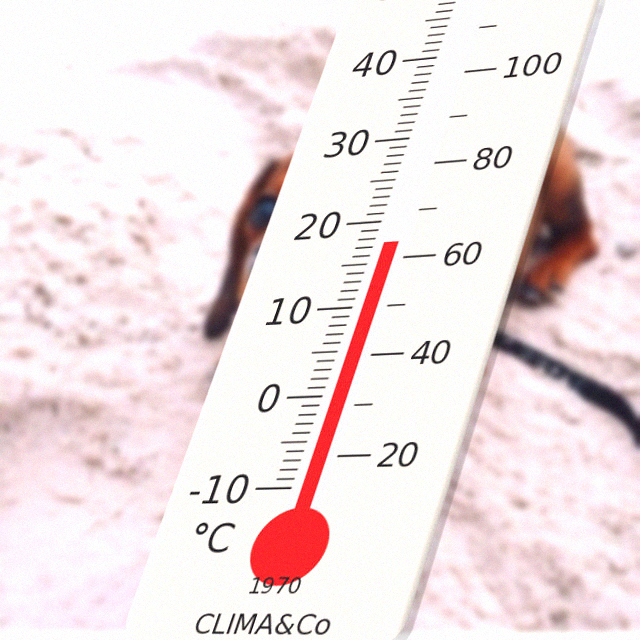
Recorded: {"value": 17.5, "unit": "°C"}
